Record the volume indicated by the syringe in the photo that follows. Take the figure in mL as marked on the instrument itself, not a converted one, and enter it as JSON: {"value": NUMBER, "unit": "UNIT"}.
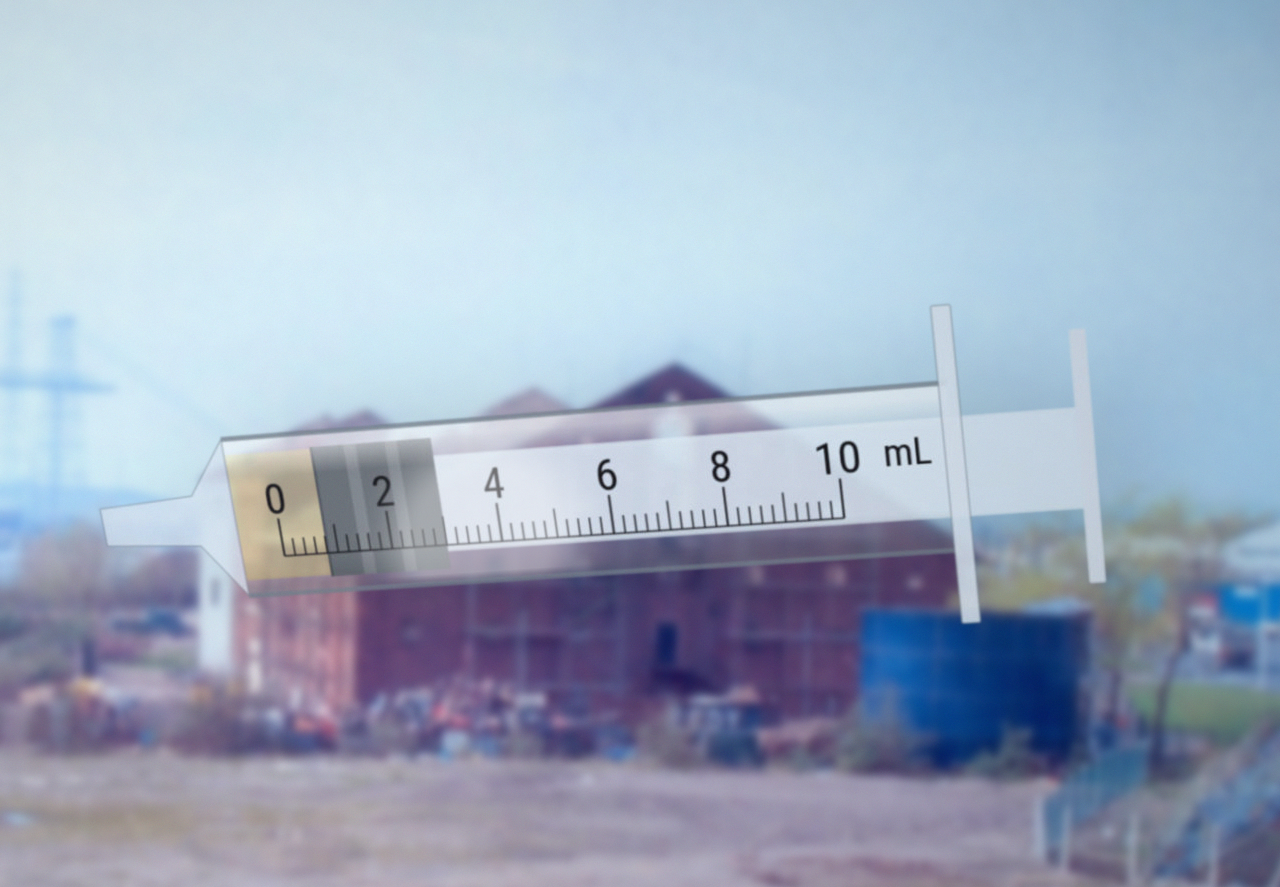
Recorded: {"value": 0.8, "unit": "mL"}
